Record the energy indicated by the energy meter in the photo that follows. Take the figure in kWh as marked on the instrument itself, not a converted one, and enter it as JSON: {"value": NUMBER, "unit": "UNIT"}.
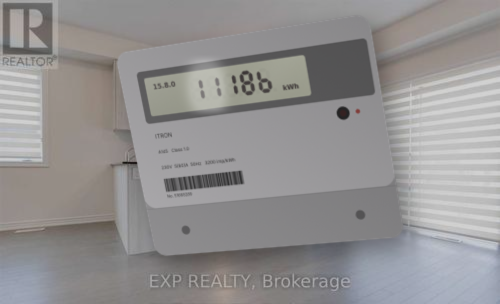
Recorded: {"value": 11186, "unit": "kWh"}
